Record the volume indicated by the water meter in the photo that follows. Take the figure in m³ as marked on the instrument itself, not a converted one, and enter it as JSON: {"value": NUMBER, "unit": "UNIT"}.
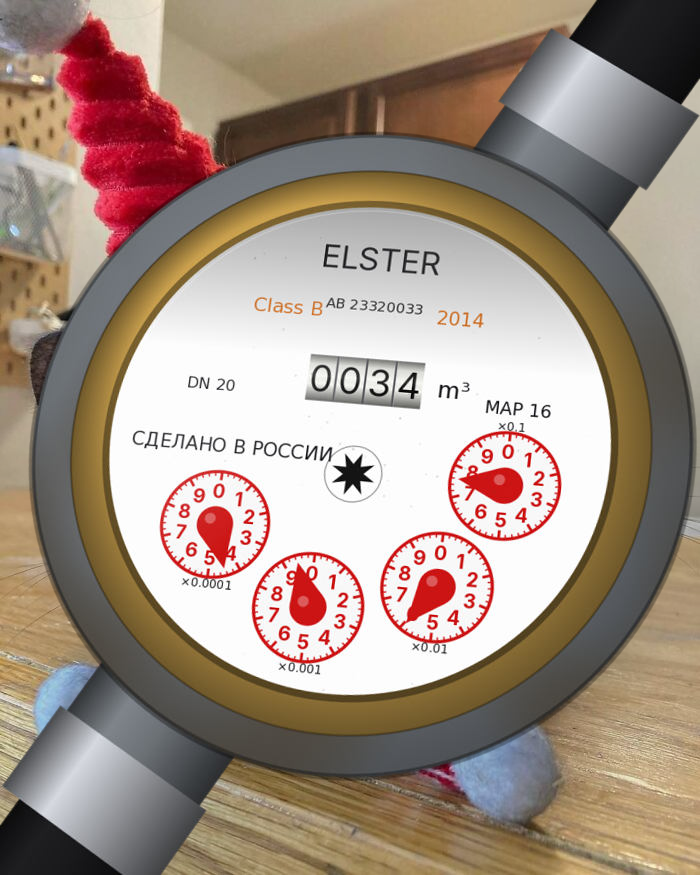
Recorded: {"value": 34.7594, "unit": "m³"}
